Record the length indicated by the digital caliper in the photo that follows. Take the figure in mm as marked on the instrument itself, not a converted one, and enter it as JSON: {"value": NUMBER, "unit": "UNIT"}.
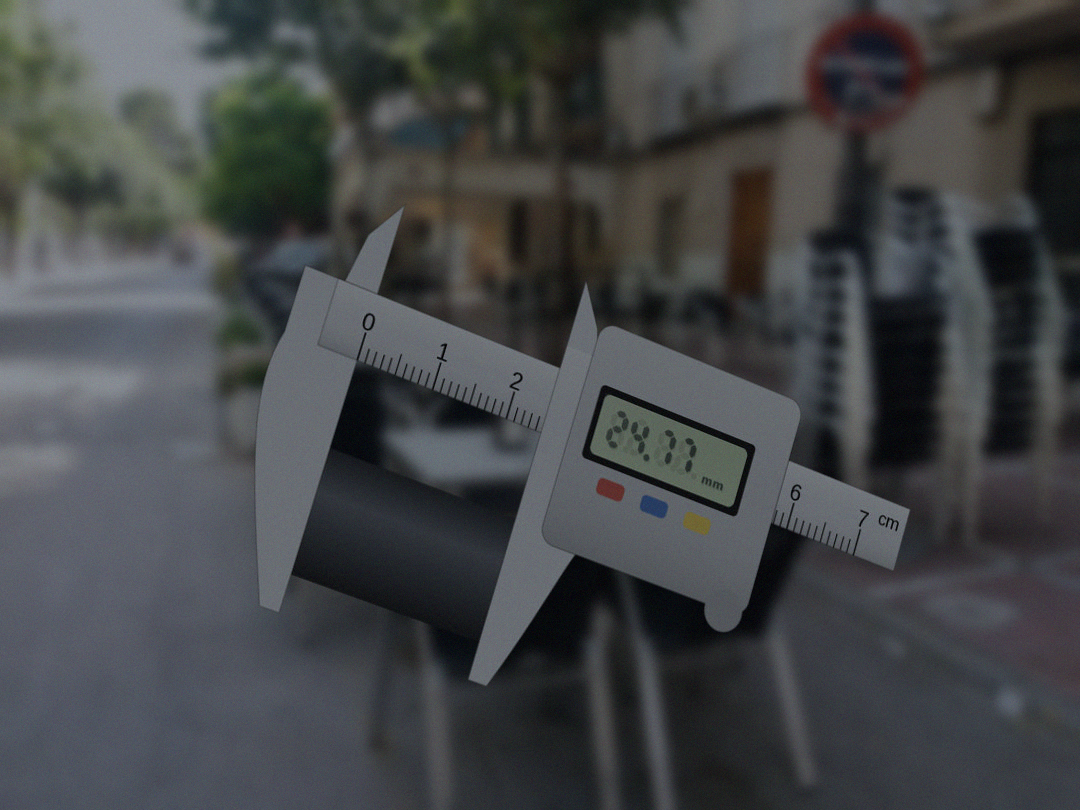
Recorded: {"value": 24.77, "unit": "mm"}
